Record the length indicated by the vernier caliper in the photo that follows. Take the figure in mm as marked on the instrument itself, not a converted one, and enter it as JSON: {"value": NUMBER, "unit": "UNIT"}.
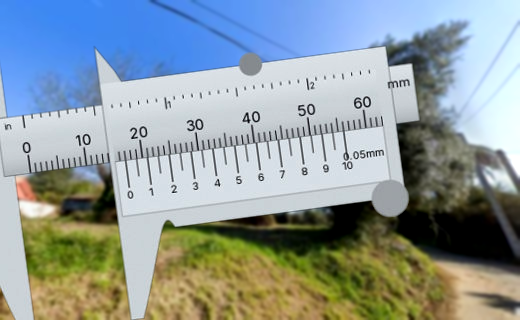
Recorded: {"value": 17.0, "unit": "mm"}
